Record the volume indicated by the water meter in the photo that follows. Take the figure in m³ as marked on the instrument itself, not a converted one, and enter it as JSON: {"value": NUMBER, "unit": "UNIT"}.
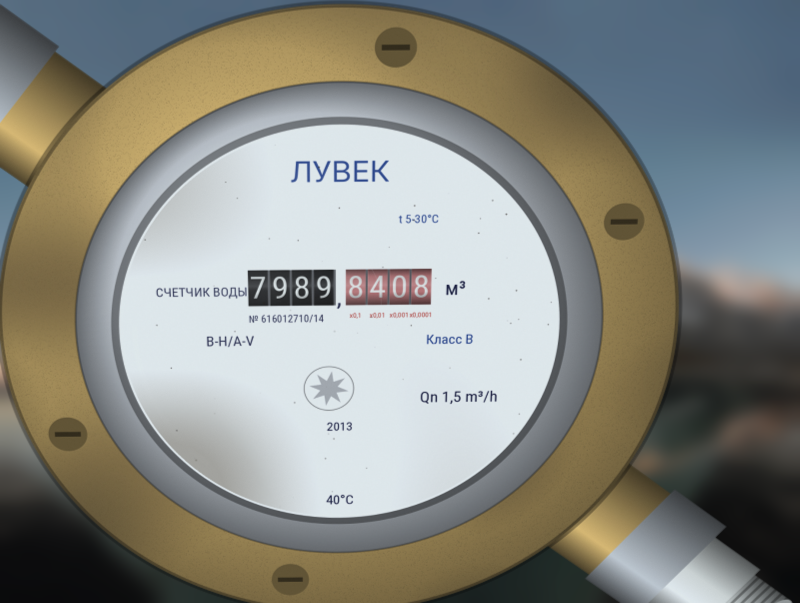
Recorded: {"value": 7989.8408, "unit": "m³"}
